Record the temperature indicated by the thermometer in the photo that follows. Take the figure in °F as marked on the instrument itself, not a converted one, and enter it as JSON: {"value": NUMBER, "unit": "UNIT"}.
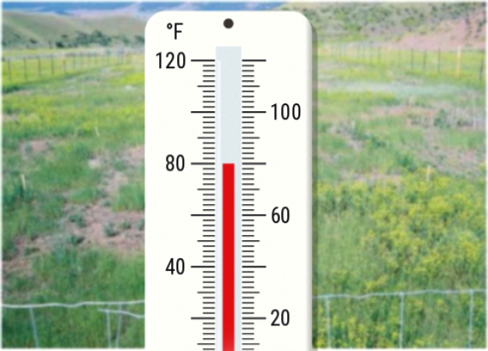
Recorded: {"value": 80, "unit": "°F"}
